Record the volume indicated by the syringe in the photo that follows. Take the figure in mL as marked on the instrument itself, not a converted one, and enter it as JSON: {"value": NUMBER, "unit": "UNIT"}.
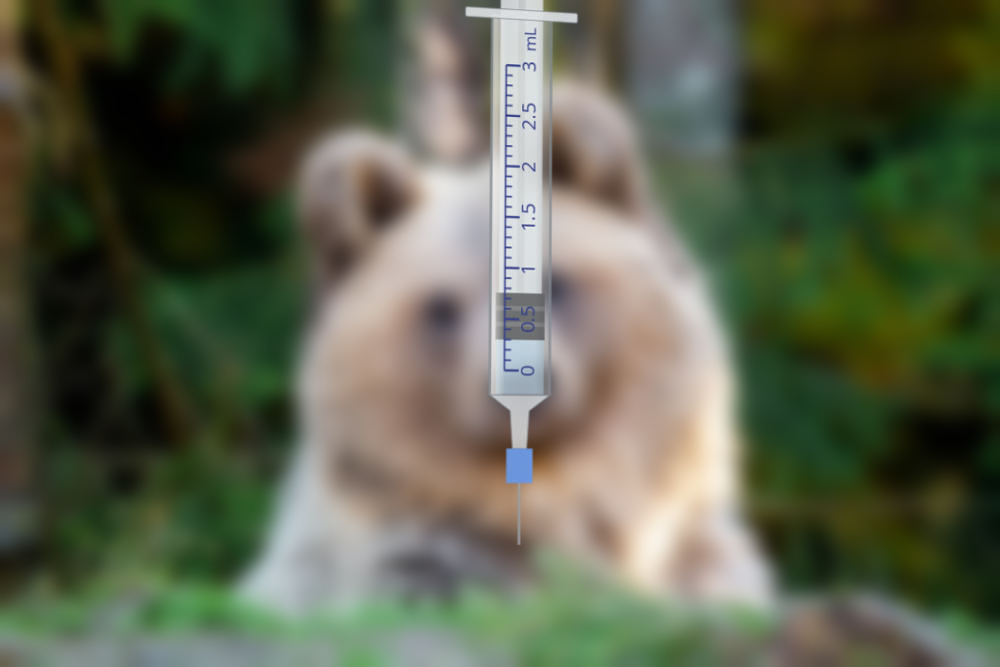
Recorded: {"value": 0.3, "unit": "mL"}
